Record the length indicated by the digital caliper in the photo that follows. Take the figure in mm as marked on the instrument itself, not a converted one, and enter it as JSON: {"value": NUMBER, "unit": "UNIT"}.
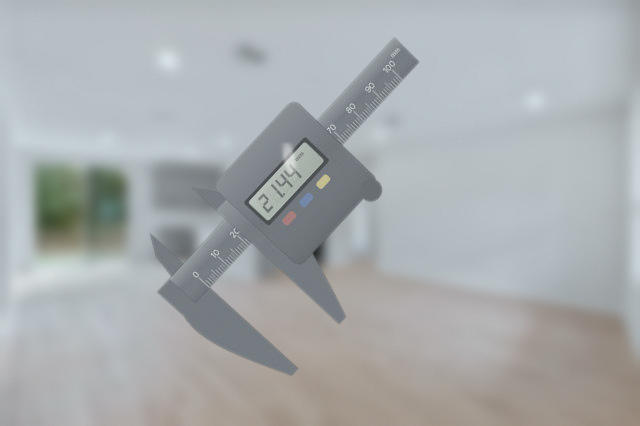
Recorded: {"value": 21.44, "unit": "mm"}
